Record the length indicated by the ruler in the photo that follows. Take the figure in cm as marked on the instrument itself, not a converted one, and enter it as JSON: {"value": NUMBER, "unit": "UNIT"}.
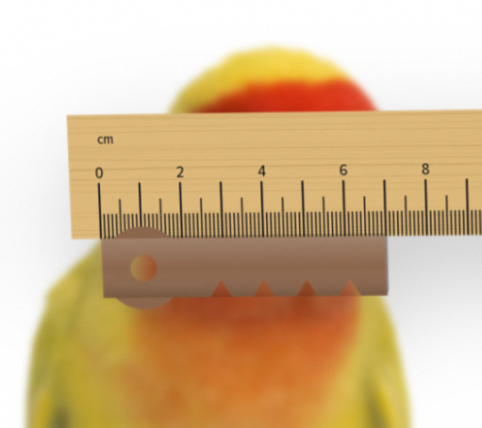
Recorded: {"value": 7, "unit": "cm"}
